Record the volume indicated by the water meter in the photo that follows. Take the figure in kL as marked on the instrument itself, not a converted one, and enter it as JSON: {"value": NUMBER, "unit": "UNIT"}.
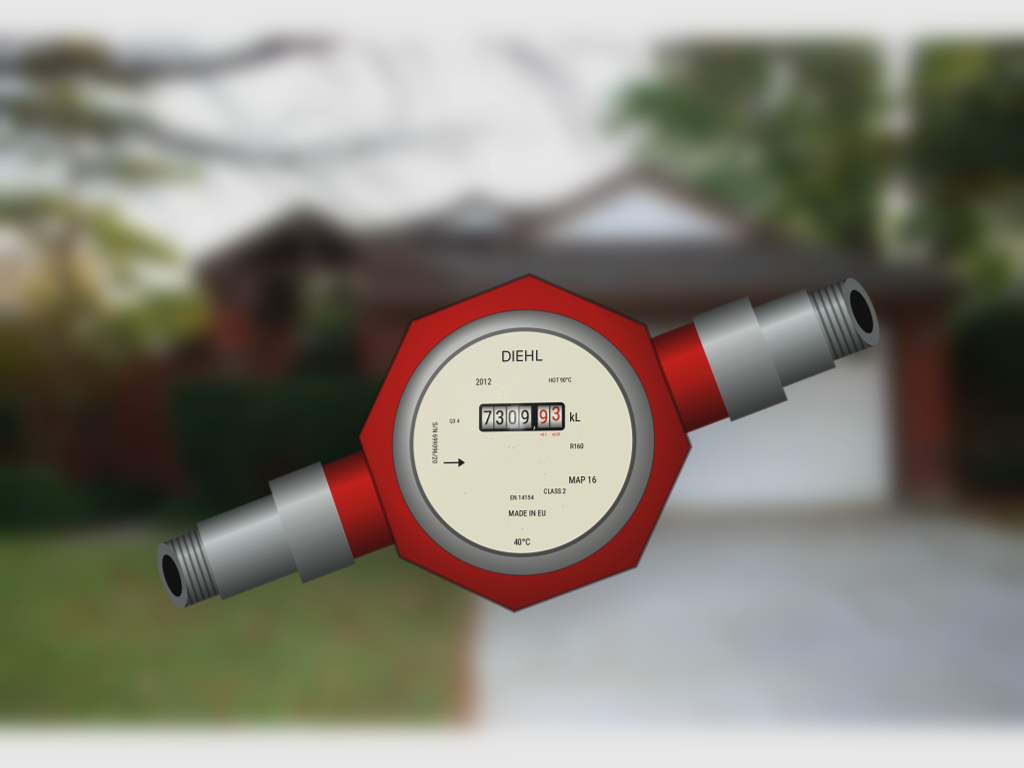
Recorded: {"value": 7309.93, "unit": "kL"}
